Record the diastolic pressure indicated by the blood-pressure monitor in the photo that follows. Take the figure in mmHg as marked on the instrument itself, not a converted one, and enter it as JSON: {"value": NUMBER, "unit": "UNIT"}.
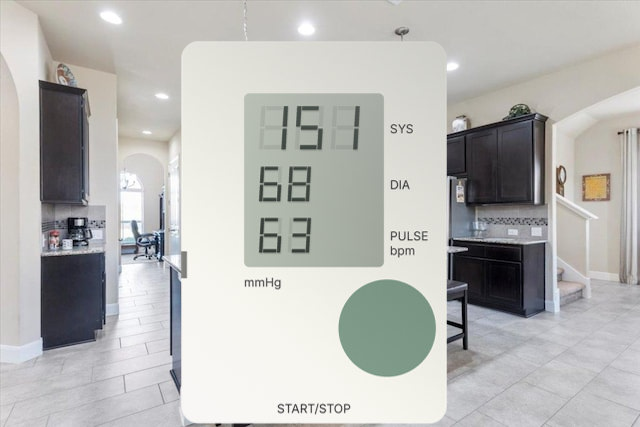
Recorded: {"value": 68, "unit": "mmHg"}
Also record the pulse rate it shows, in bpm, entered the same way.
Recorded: {"value": 63, "unit": "bpm"}
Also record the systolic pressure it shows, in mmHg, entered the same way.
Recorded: {"value": 151, "unit": "mmHg"}
